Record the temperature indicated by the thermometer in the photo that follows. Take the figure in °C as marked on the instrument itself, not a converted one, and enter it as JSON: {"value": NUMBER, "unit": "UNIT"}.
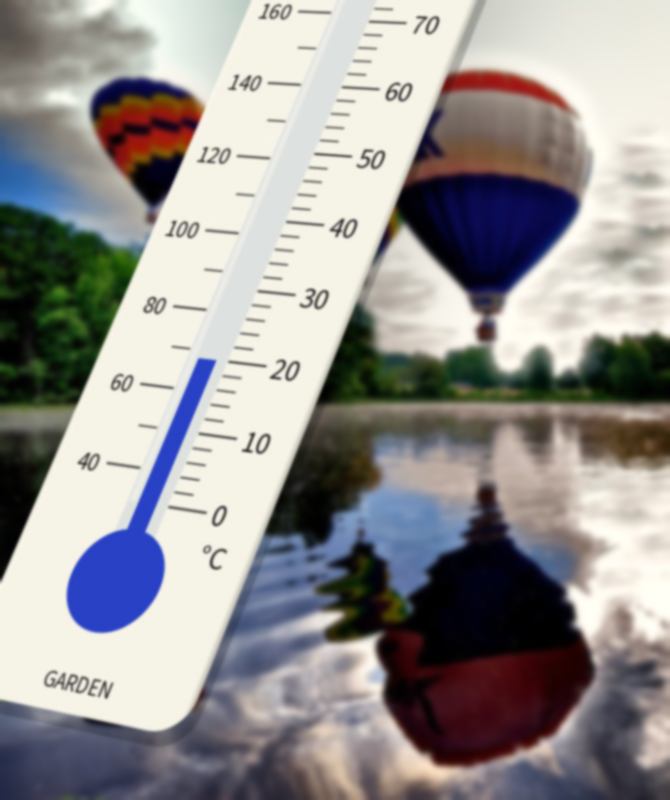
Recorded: {"value": 20, "unit": "°C"}
